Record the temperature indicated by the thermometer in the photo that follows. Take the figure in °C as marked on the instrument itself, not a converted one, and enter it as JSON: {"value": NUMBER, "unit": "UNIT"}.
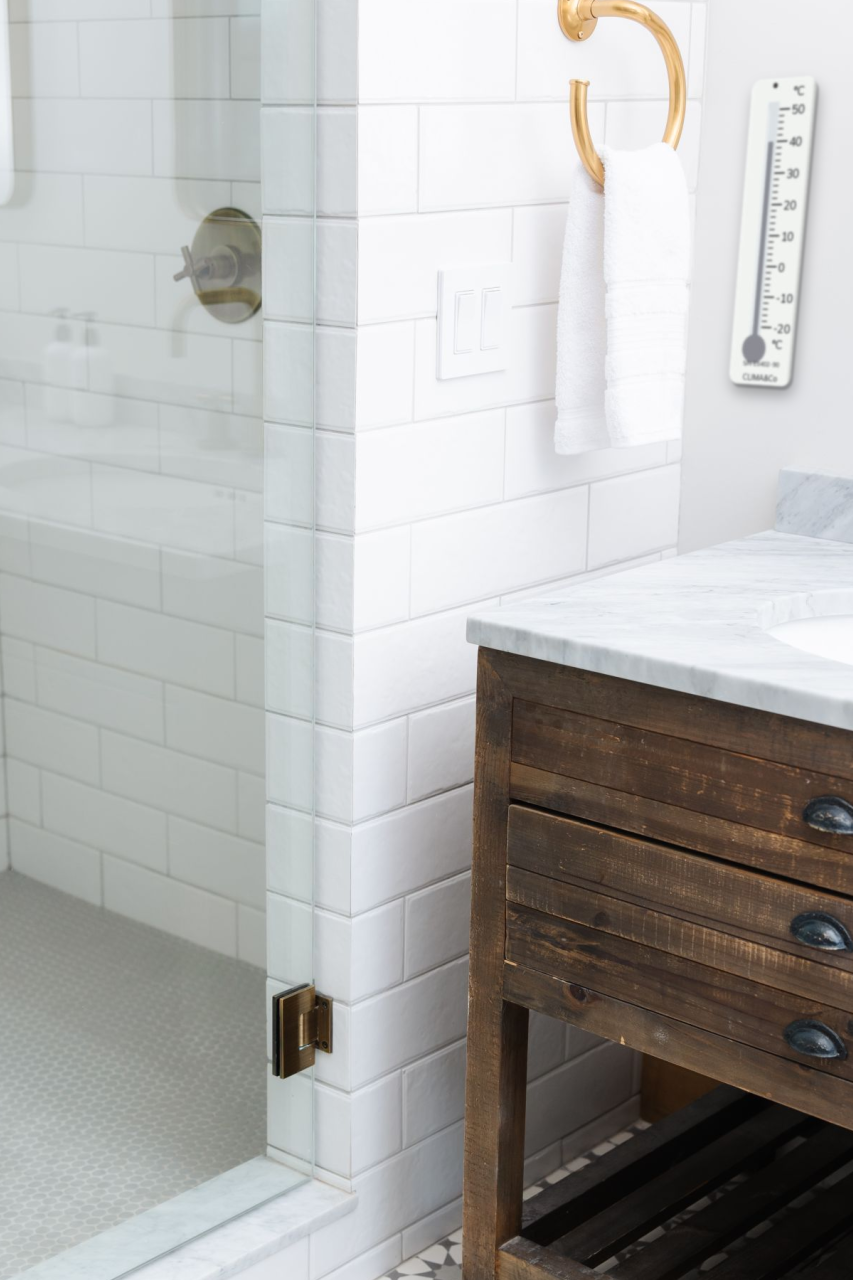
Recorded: {"value": 40, "unit": "°C"}
